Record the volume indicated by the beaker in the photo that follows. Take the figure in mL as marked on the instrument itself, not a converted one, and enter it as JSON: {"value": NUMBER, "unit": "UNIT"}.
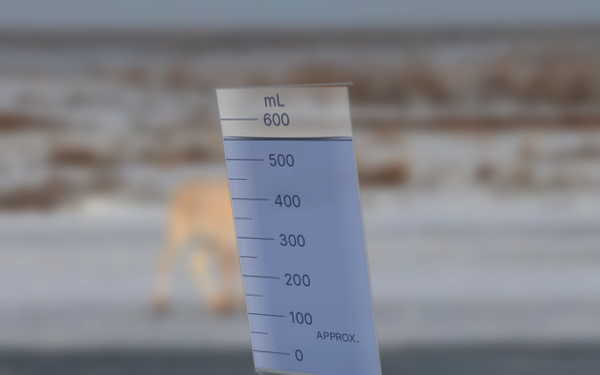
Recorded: {"value": 550, "unit": "mL"}
